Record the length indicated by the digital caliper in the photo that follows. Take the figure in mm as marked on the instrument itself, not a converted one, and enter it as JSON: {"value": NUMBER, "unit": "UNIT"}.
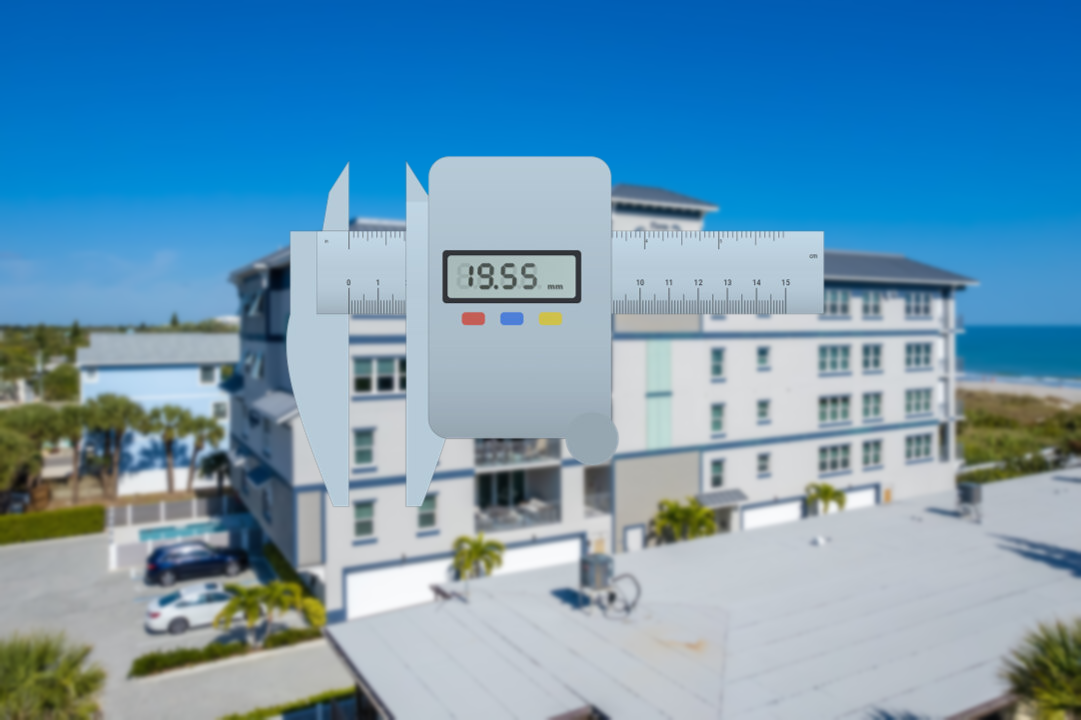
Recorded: {"value": 19.55, "unit": "mm"}
